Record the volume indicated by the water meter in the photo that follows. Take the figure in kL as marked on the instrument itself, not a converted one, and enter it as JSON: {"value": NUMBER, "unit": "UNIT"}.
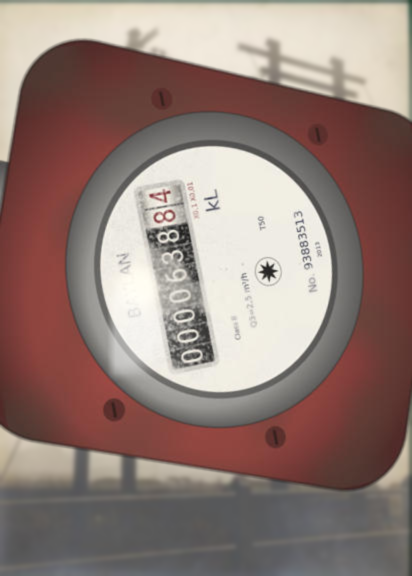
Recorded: {"value": 638.84, "unit": "kL"}
